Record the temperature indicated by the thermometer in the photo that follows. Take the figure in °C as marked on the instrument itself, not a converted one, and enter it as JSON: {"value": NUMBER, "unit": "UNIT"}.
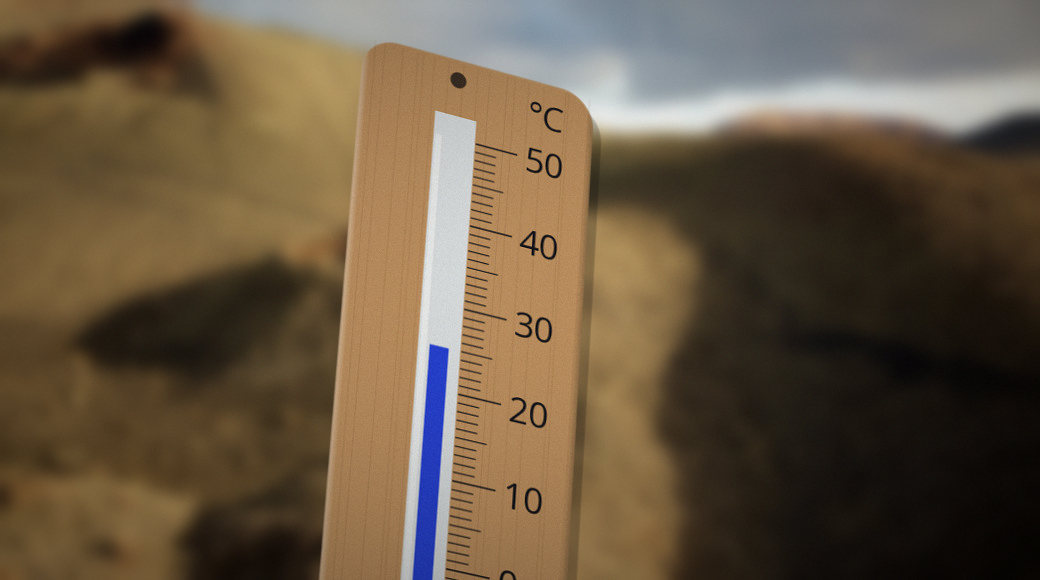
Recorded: {"value": 25, "unit": "°C"}
